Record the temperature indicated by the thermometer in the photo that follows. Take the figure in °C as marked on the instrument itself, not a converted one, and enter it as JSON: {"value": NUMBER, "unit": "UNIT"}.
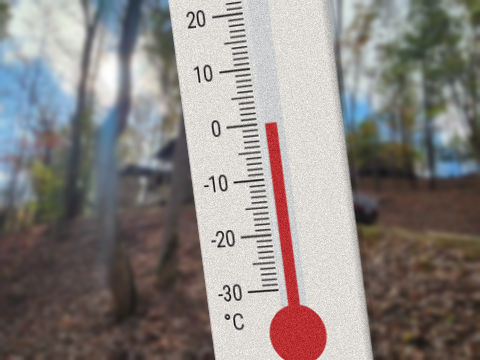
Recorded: {"value": 0, "unit": "°C"}
